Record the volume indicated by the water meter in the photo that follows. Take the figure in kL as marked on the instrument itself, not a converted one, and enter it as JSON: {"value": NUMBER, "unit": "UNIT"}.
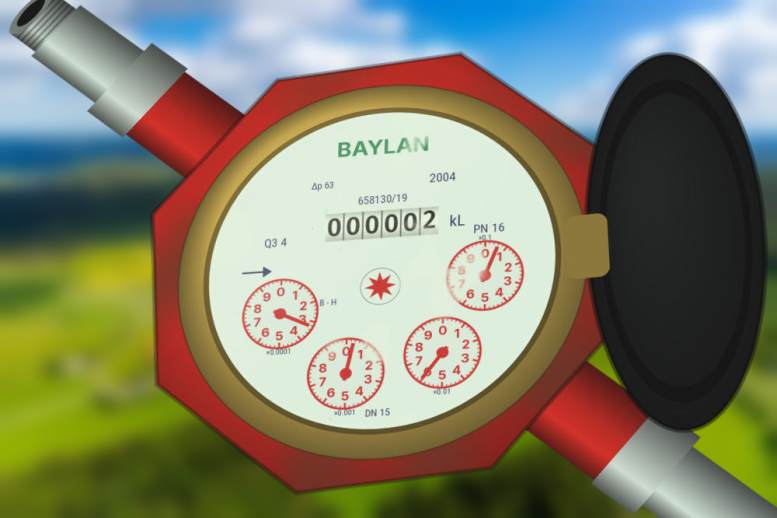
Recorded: {"value": 2.0603, "unit": "kL"}
